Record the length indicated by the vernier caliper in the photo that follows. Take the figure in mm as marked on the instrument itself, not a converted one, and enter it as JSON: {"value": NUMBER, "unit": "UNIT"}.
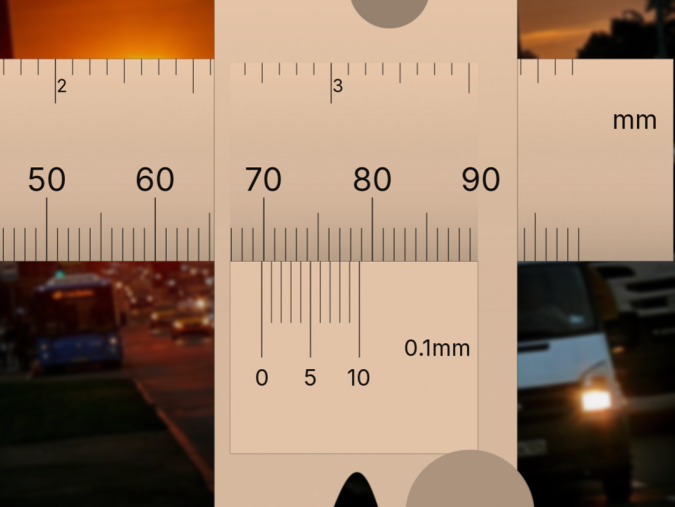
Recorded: {"value": 69.8, "unit": "mm"}
